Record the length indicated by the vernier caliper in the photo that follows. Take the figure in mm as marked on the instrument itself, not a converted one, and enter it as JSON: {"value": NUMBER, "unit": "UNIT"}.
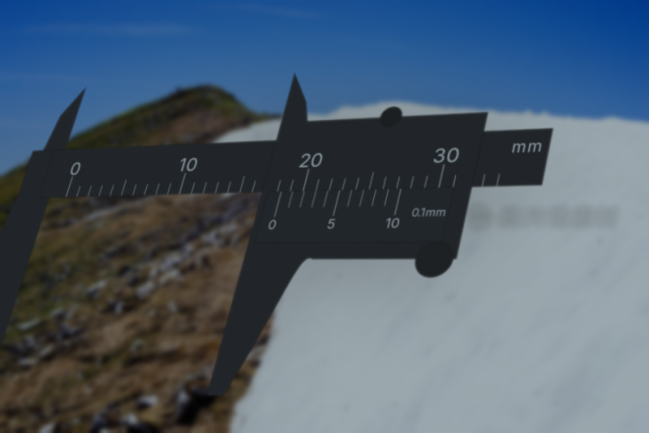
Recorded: {"value": 18.3, "unit": "mm"}
